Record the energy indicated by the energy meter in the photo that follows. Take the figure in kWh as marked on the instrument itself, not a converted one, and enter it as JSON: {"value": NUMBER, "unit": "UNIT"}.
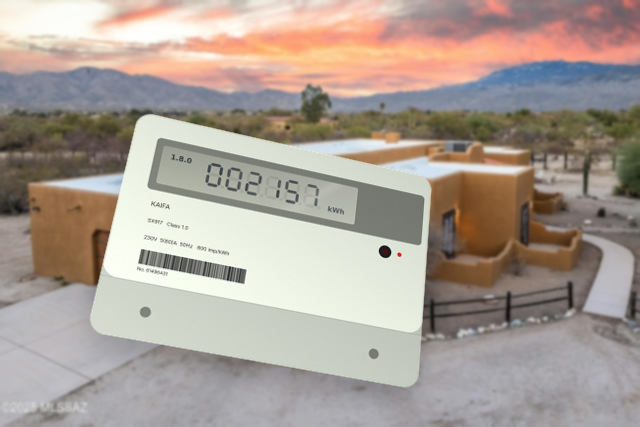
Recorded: {"value": 2157, "unit": "kWh"}
